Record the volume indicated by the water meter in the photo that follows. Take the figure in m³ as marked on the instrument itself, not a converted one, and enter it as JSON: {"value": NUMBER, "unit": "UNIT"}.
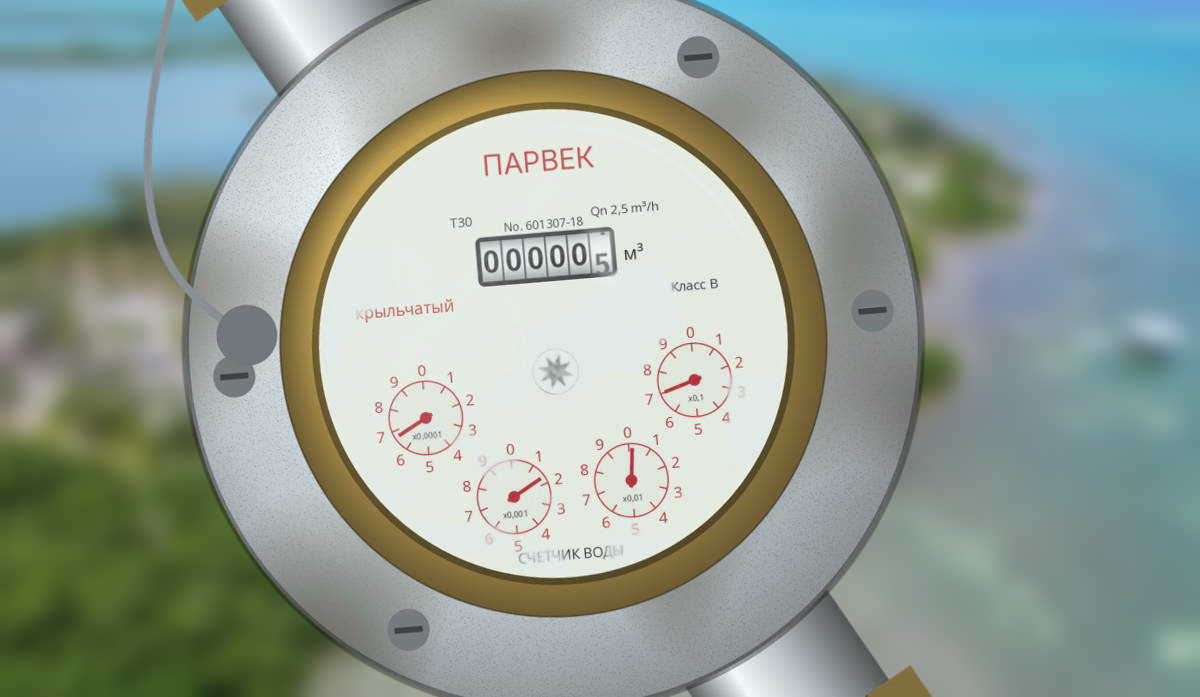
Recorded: {"value": 4.7016, "unit": "m³"}
